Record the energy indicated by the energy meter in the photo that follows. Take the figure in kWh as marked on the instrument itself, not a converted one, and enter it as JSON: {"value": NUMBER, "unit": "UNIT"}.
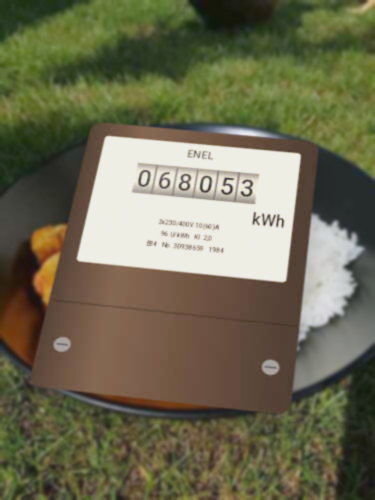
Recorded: {"value": 68053, "unit": "kWh"}
